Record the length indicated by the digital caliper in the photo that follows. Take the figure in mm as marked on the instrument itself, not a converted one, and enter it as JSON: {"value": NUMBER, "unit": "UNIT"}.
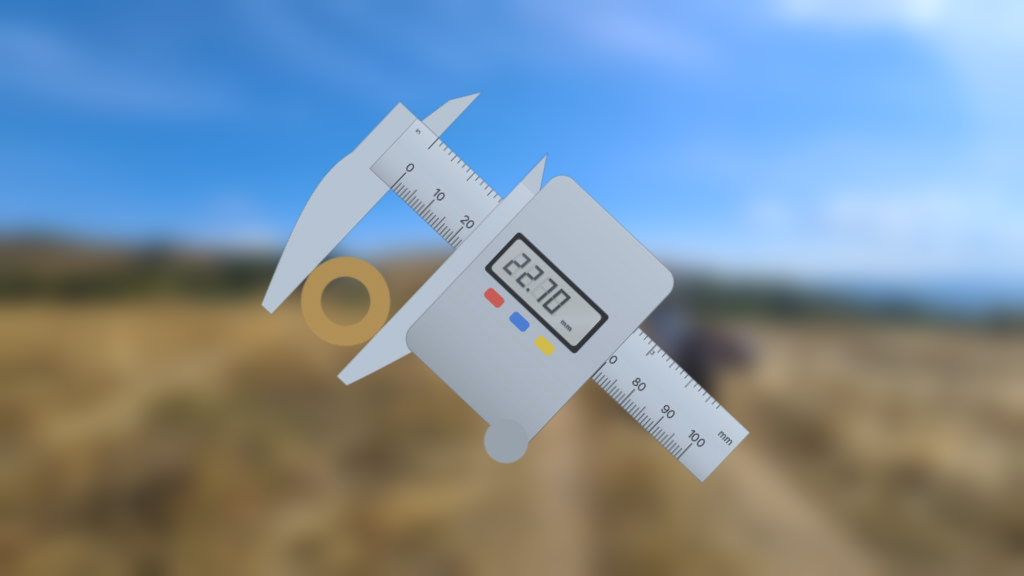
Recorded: {"value": 22.70, "unit": "mm"}
